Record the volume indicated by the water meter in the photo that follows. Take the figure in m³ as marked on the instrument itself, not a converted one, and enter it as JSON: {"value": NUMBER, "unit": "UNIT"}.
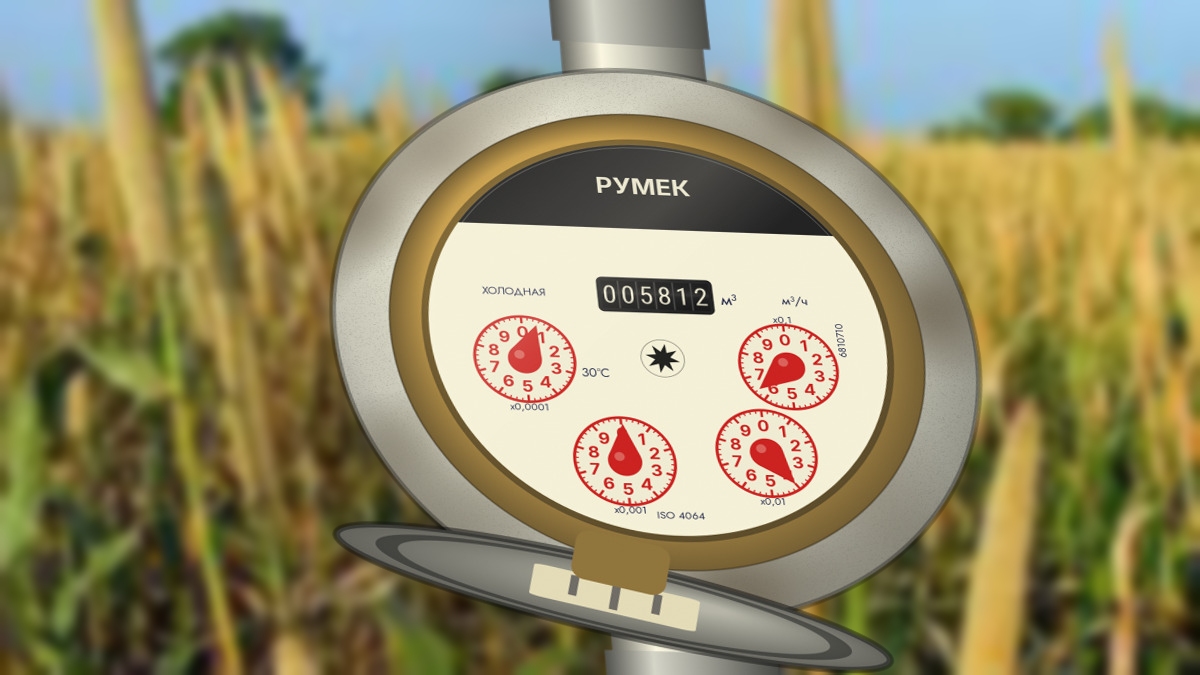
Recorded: {"value": 5812.6400, "unit": "m³"}
